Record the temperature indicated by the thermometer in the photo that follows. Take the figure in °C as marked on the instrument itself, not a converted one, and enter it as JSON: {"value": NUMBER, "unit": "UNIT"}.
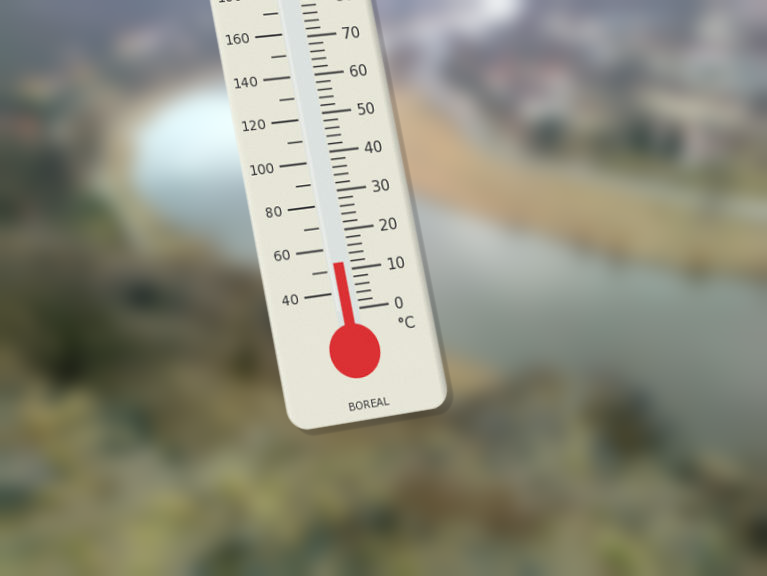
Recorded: {"value": 12, "unit": "°C"}
